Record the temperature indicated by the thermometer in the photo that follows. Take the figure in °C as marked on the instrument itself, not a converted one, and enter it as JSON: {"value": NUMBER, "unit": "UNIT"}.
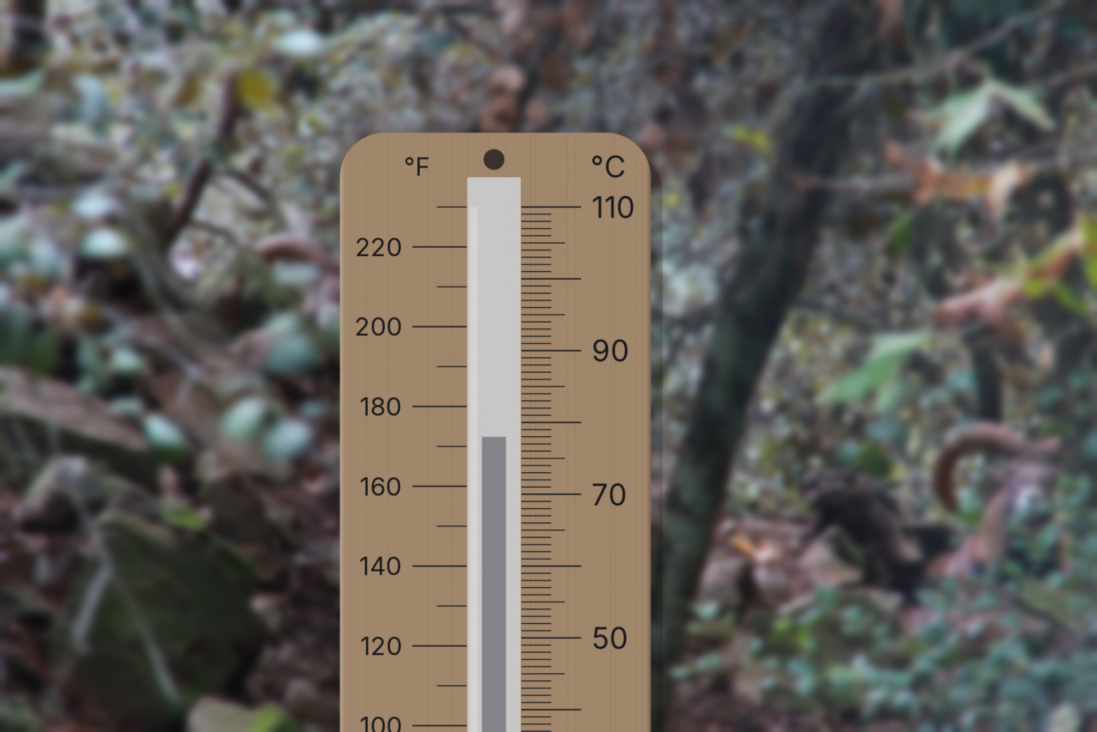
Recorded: {"value": 78, "unit": "°C"}
